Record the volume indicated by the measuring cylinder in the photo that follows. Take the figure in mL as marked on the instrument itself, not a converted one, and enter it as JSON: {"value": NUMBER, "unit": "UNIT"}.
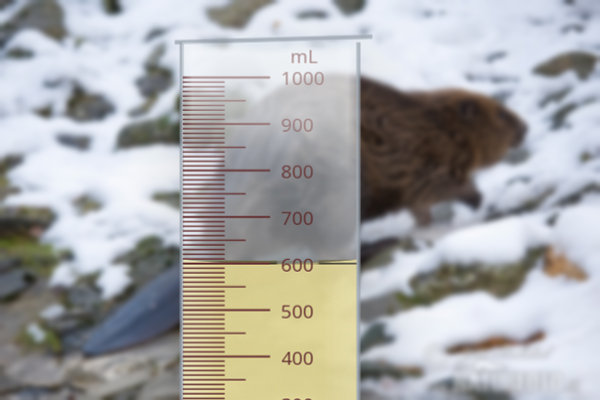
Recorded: {"value": 600, "unit": "mL"}
